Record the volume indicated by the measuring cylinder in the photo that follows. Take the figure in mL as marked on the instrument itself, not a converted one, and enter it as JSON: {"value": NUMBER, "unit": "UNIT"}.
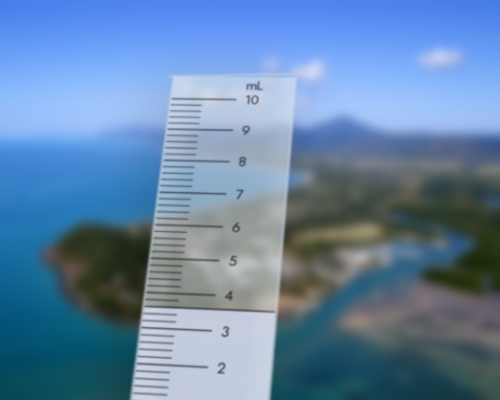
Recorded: {"value": 3.6, "unit": "mL"}
